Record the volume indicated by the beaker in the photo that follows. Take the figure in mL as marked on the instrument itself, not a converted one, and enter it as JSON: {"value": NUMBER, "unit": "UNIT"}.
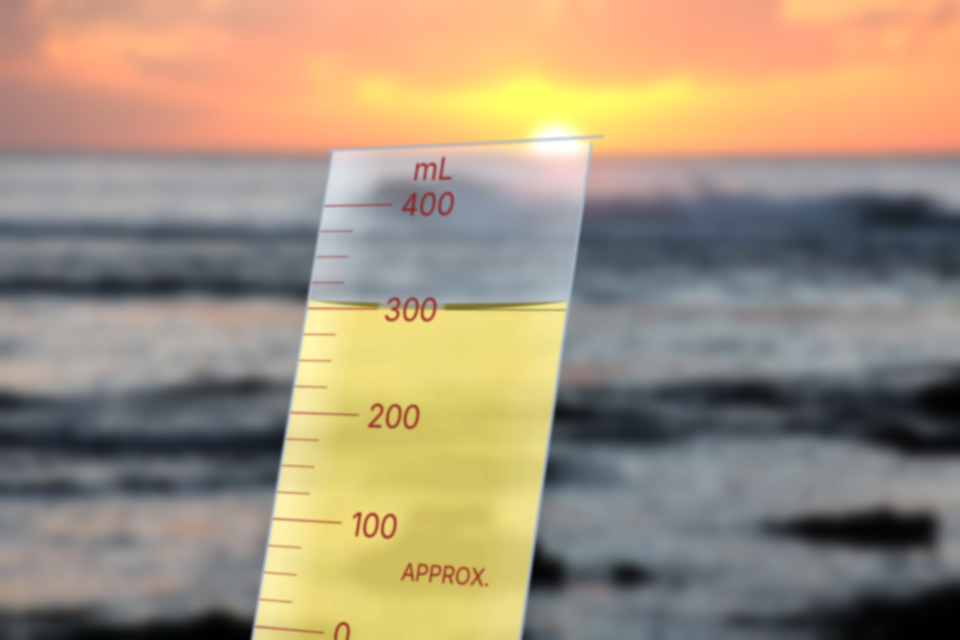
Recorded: {"value": 300, "unit": "mL"}
